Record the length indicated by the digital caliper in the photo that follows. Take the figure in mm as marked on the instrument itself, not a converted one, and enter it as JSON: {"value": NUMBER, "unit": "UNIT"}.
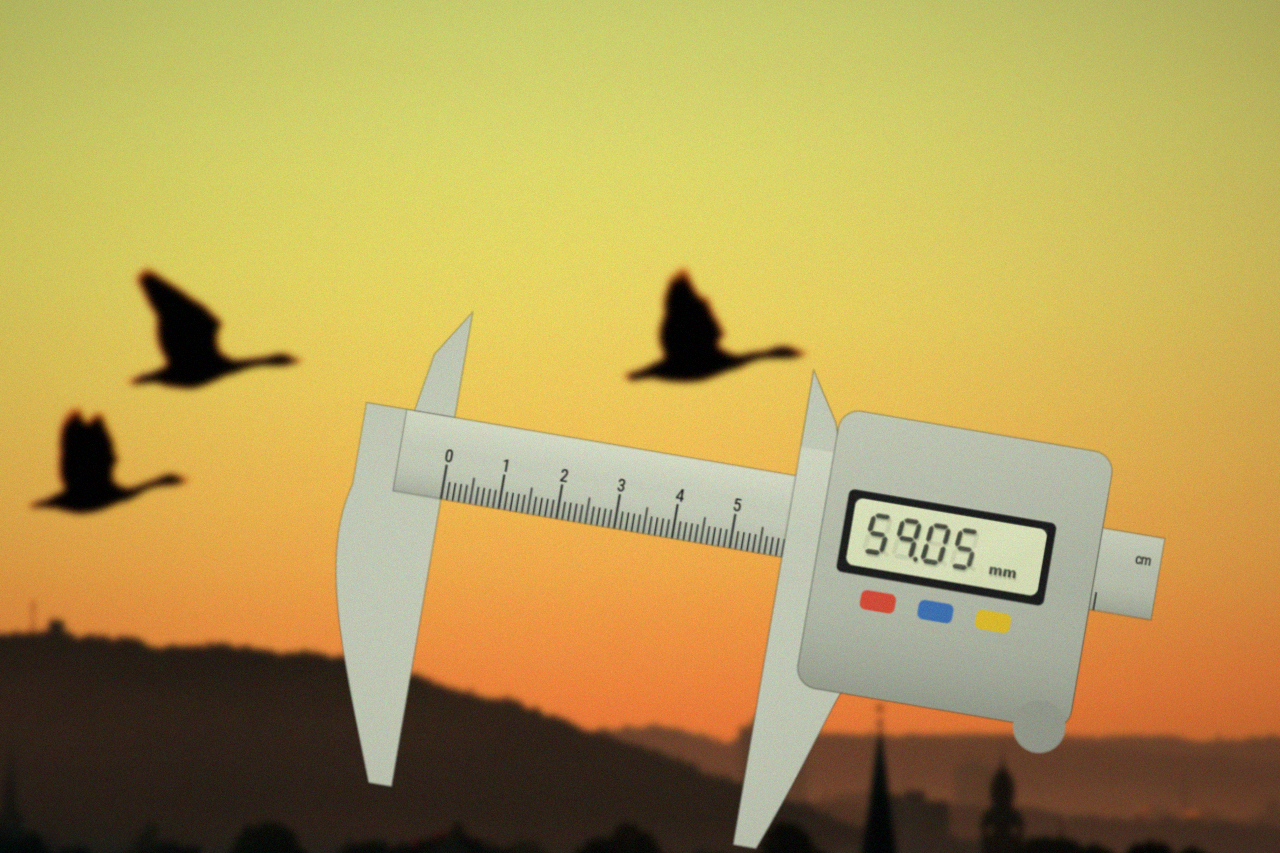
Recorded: {"value": 59.05, "unit": "mm"}
